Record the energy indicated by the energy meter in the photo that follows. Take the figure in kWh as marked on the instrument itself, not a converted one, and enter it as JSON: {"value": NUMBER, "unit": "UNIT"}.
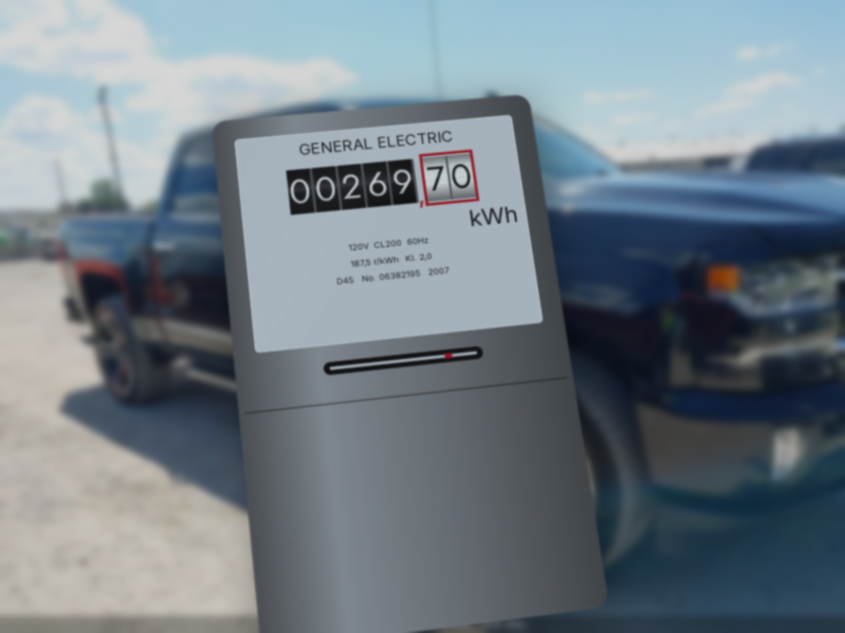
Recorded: {"value": 269.70, "unit": "kWh"}
